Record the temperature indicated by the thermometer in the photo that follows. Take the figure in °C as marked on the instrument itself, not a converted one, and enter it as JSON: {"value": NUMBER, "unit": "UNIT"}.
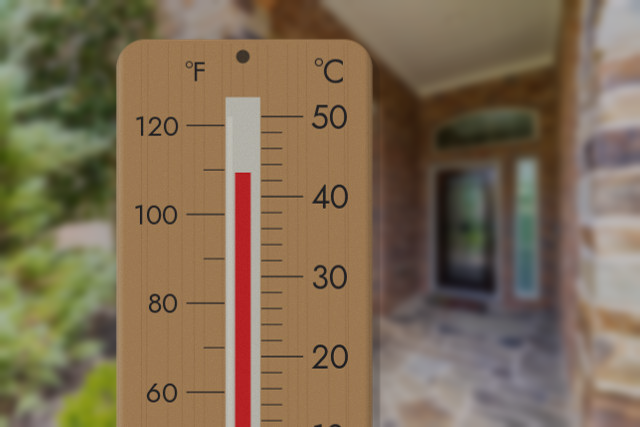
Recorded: {"value": 43, "unit": "°C"}
